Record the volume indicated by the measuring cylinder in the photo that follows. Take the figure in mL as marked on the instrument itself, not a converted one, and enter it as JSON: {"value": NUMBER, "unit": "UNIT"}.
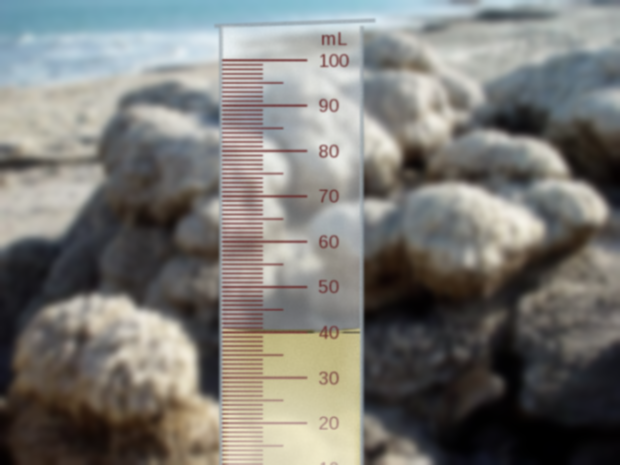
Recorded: {"value": 40, "unit": "mL"}
